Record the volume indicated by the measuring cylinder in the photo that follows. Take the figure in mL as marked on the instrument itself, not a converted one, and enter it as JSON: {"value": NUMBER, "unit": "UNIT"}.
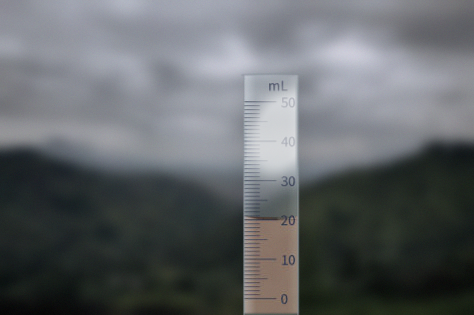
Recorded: {"value": 20, "unit": "mL"}
